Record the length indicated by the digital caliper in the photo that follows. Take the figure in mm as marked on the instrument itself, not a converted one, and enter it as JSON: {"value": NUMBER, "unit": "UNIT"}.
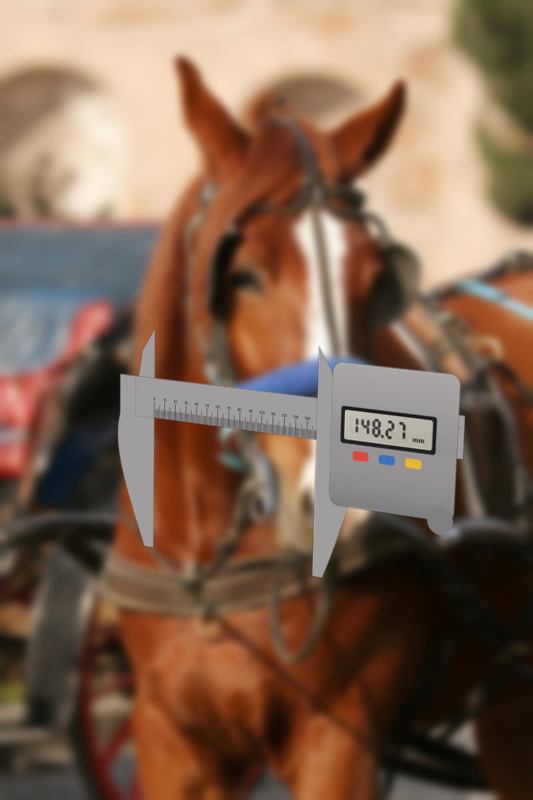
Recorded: {"value": 148.27, "unit": "mm"}
